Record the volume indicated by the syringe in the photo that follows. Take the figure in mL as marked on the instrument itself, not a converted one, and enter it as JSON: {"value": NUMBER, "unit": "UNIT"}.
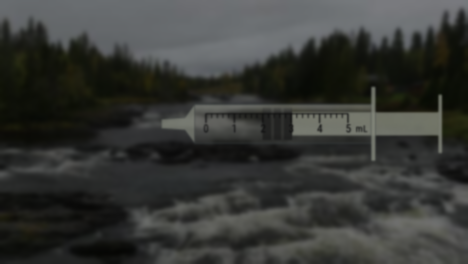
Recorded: {"value": 2, "unit": "mL"}
